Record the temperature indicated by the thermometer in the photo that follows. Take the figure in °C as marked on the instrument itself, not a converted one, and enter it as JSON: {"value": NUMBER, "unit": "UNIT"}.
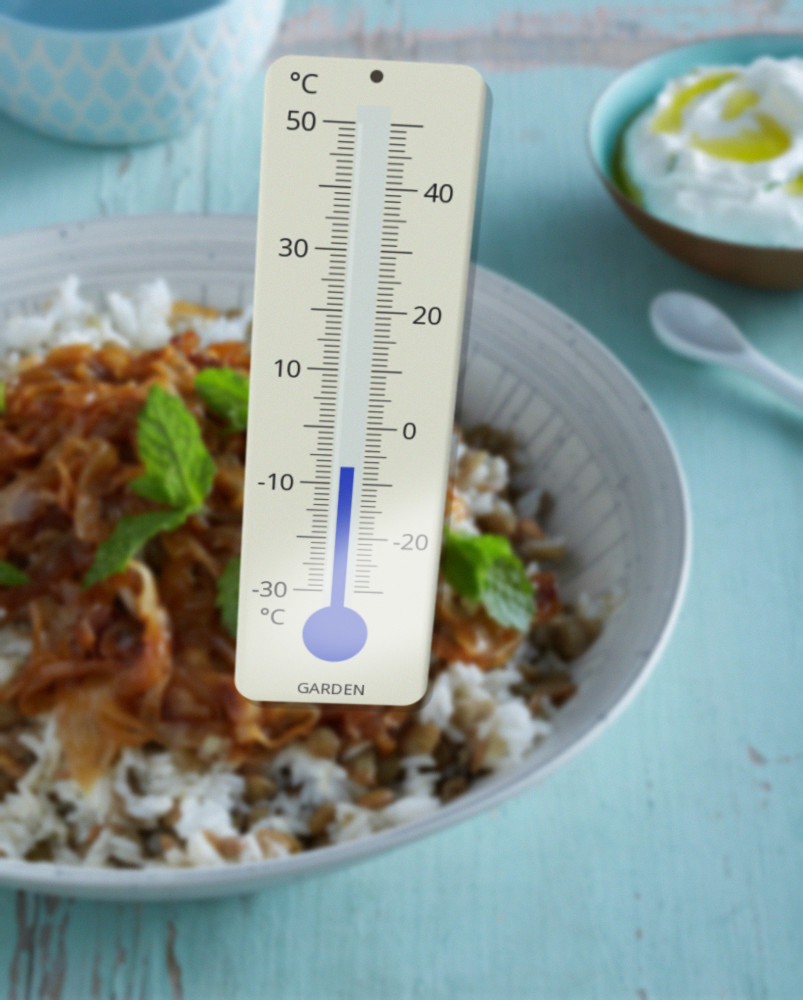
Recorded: {"value": -7, "unit": "°C"}
